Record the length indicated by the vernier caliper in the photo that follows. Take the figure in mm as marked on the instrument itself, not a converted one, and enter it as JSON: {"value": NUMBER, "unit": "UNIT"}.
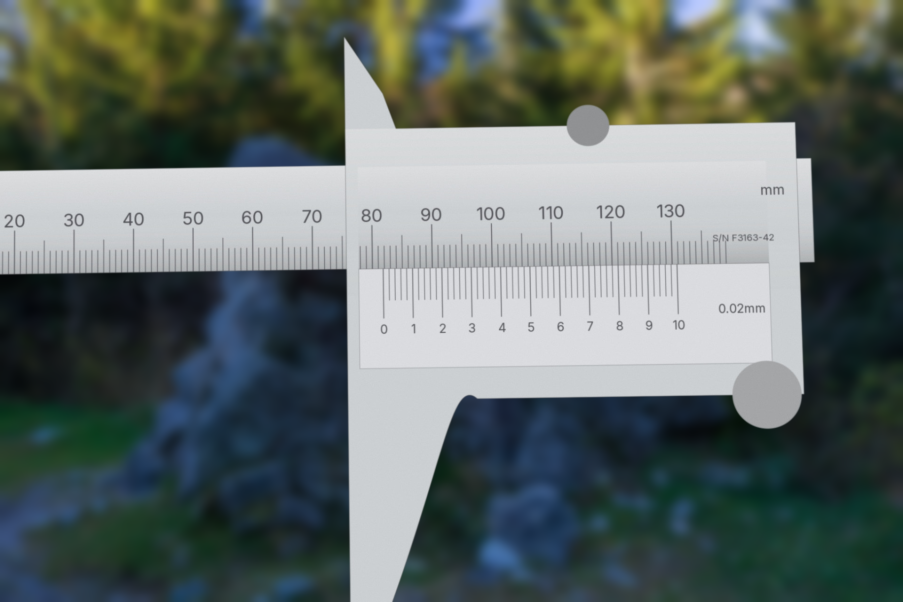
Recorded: {"value": 81.8, "unit": "mm"}
